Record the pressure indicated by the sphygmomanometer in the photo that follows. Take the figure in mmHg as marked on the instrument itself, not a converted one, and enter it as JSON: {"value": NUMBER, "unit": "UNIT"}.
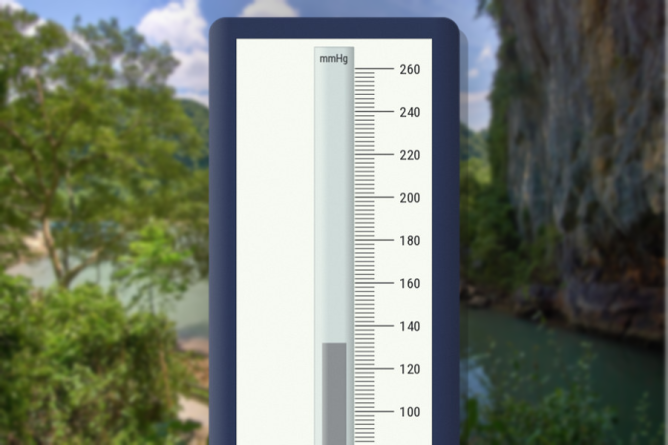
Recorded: {"value": 132, "unit": "mmHg"}
